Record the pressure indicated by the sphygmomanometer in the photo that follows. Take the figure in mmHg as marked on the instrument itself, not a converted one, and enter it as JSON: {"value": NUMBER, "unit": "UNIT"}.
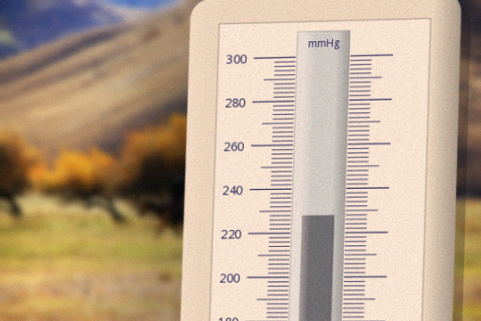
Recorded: {"value": 228, "unit": "mmHg"}
